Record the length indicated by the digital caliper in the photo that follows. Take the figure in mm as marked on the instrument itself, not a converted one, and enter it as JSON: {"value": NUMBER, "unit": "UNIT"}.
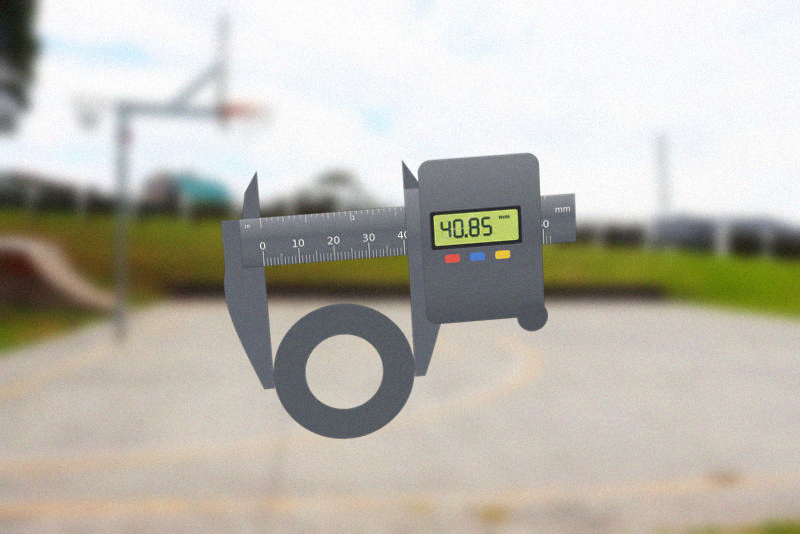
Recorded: {"value": 40.85, "unit": "mm"}
